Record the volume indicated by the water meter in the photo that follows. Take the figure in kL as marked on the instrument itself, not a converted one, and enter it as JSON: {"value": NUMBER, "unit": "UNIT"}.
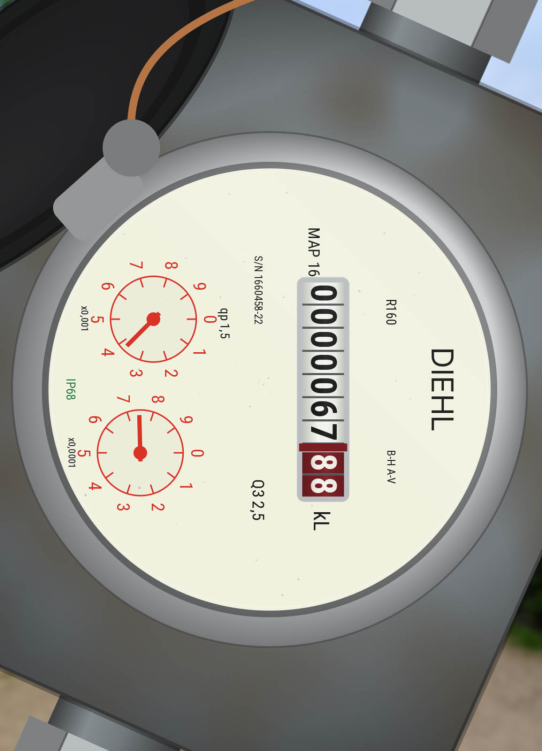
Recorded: {"value": 67.8837, "unit": "kL"}
